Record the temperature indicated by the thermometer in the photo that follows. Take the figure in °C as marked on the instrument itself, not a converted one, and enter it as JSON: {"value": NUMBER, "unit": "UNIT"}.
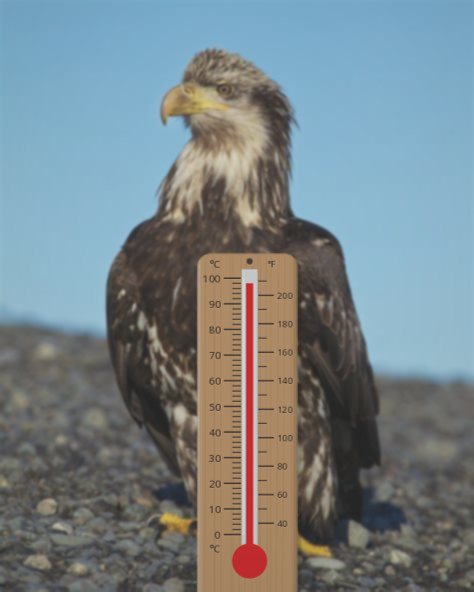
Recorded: {"value": 98, "unit": "°C"}
